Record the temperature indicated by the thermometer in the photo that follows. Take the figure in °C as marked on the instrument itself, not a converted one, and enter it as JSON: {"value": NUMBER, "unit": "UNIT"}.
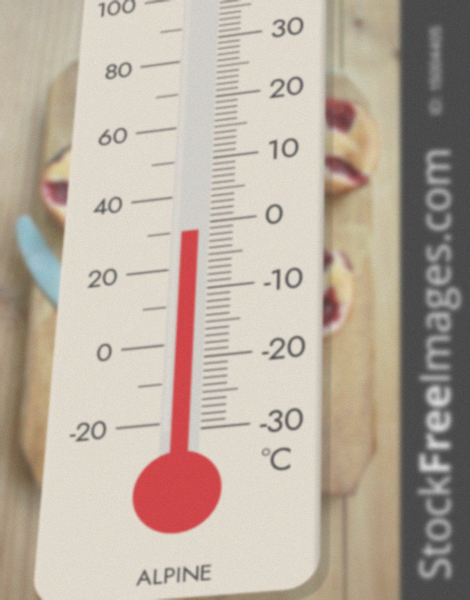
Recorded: {"value": -1, "unit": "°C"}
